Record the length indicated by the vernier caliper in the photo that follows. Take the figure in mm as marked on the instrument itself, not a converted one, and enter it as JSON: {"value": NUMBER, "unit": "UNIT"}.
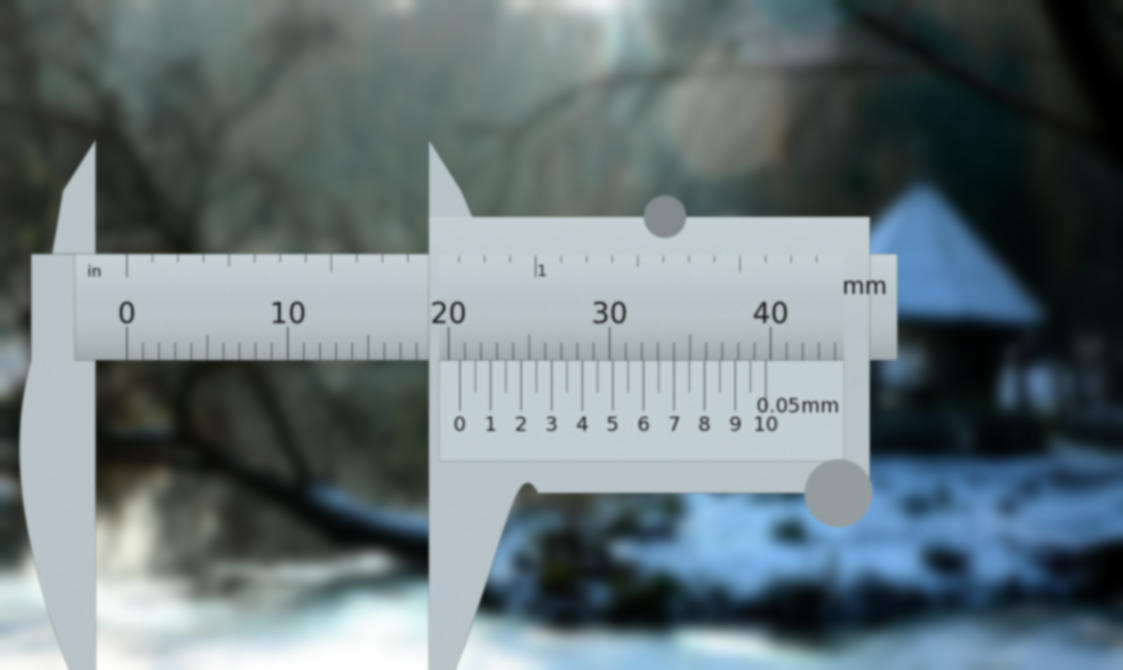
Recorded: {"value": 20.7, "unit": "mm"}
